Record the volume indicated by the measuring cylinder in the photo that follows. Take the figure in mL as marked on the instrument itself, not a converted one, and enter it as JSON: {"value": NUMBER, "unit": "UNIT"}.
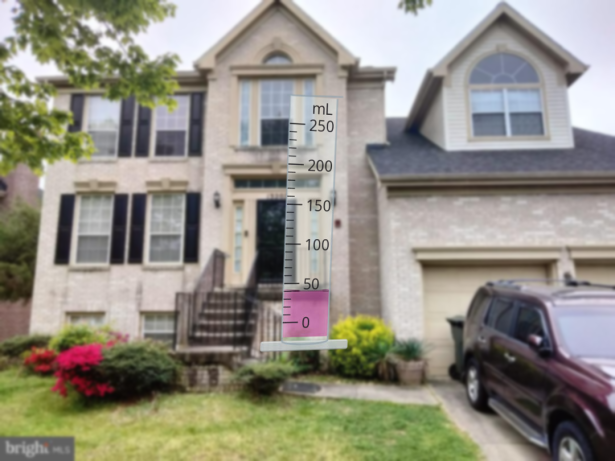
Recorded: {"value": 40, "unit": "mL"}
